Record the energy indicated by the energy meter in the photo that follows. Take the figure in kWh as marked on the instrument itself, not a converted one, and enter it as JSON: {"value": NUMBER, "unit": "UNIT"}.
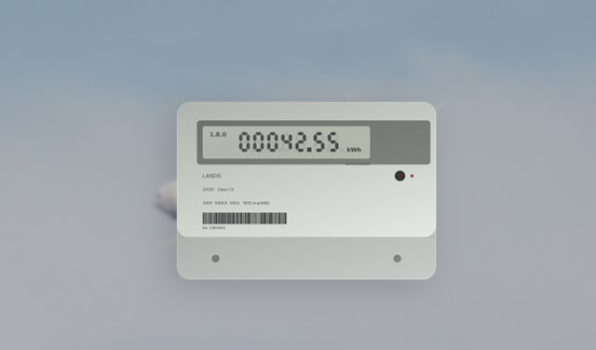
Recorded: {"value": 42.55, "unit": "kWh"}
